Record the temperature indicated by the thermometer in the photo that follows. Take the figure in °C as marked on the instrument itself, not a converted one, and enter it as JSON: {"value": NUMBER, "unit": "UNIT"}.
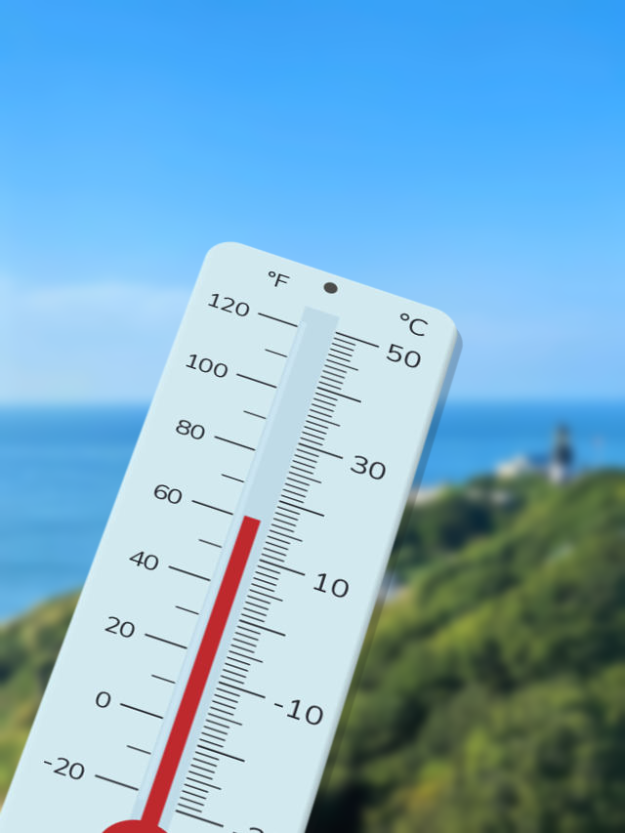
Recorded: {"value": 16, "unit": "°C"}
